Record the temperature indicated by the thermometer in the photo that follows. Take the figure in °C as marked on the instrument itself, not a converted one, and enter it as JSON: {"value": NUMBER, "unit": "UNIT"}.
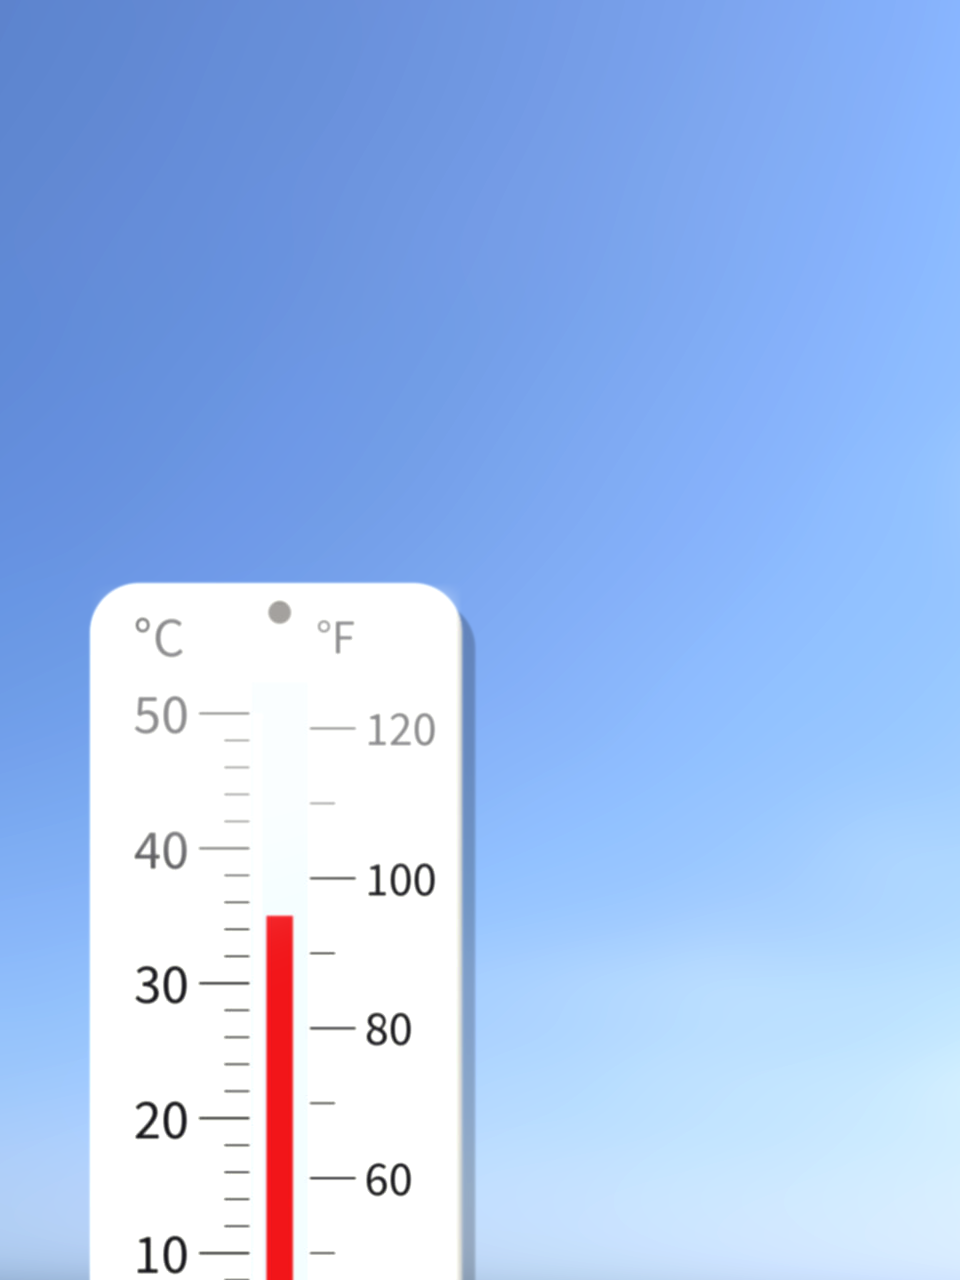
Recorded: {"value": 35, "unit": "°C"}
